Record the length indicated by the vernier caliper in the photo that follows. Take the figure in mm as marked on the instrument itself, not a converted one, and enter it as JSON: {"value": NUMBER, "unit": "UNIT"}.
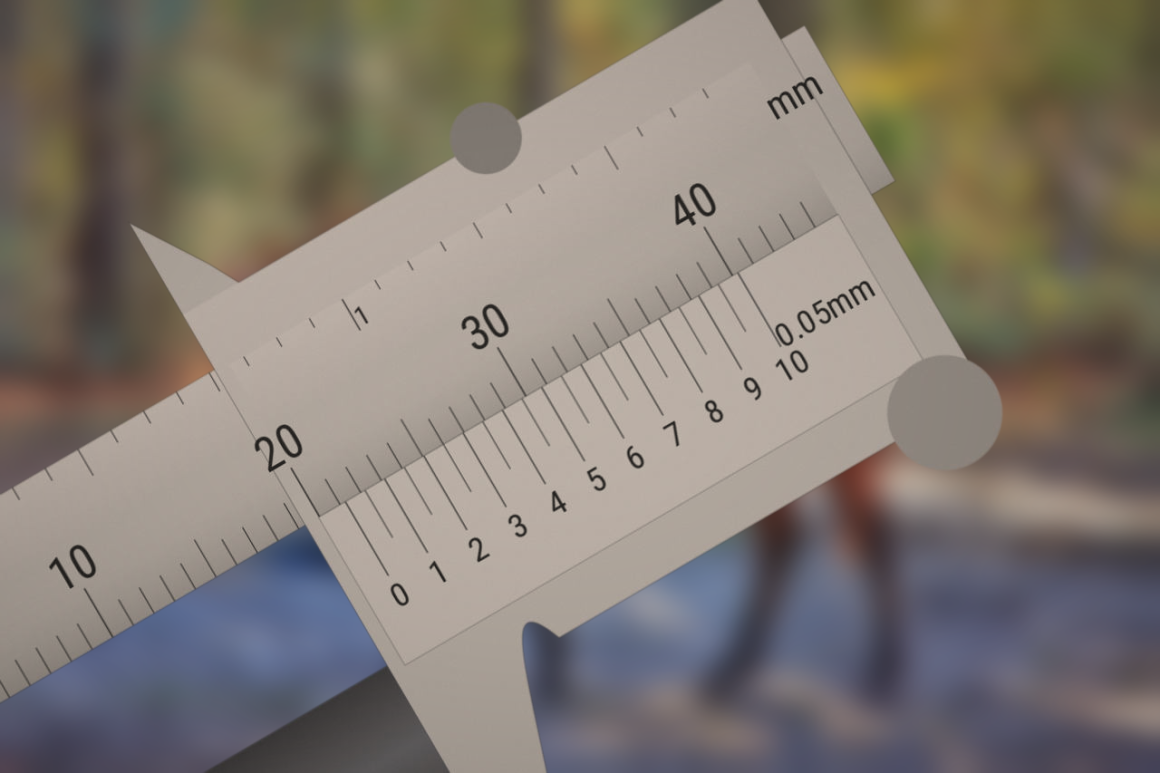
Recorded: {"value": 21.25, "unit": "mm"}
